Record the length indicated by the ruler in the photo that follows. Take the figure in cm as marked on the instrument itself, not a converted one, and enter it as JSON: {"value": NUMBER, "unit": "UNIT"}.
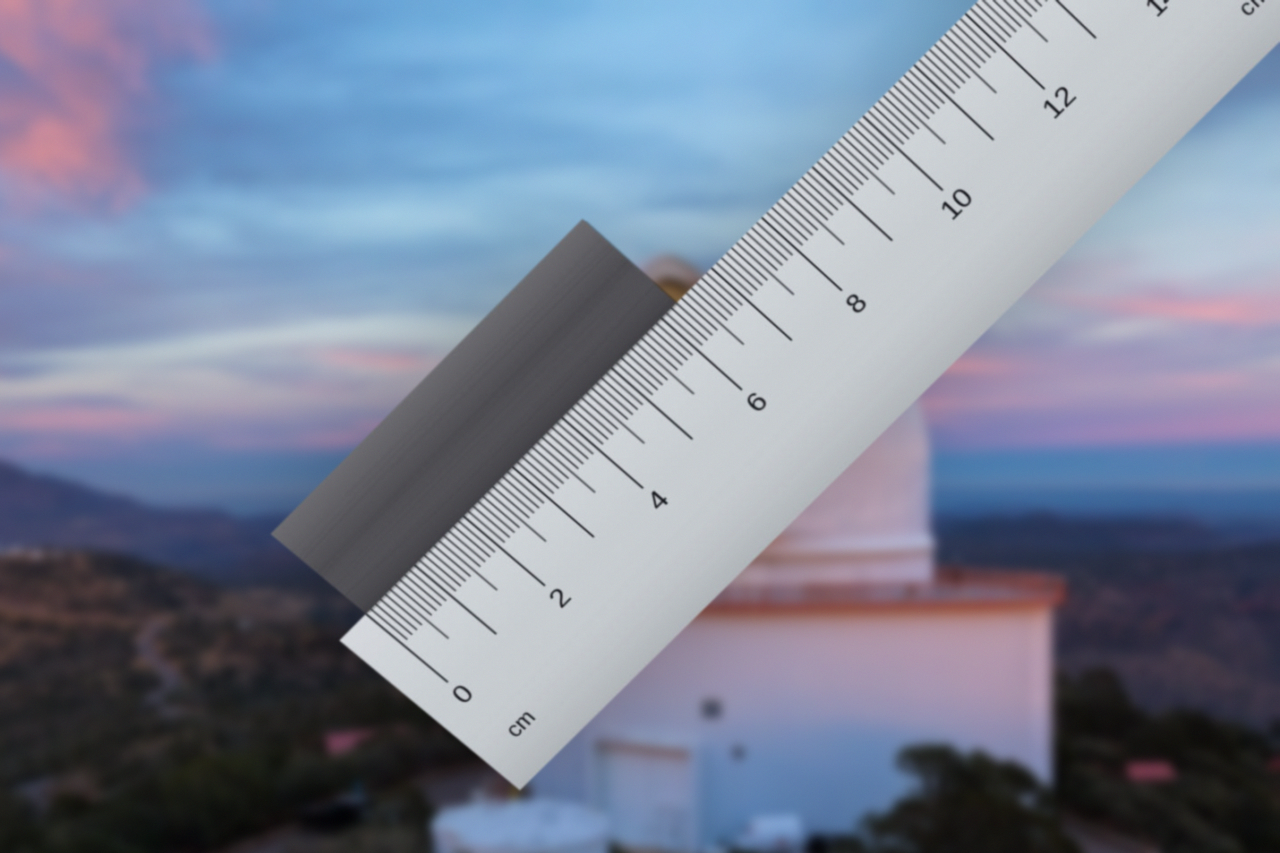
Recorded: {"value": 6.3, "unit": "cm"}
